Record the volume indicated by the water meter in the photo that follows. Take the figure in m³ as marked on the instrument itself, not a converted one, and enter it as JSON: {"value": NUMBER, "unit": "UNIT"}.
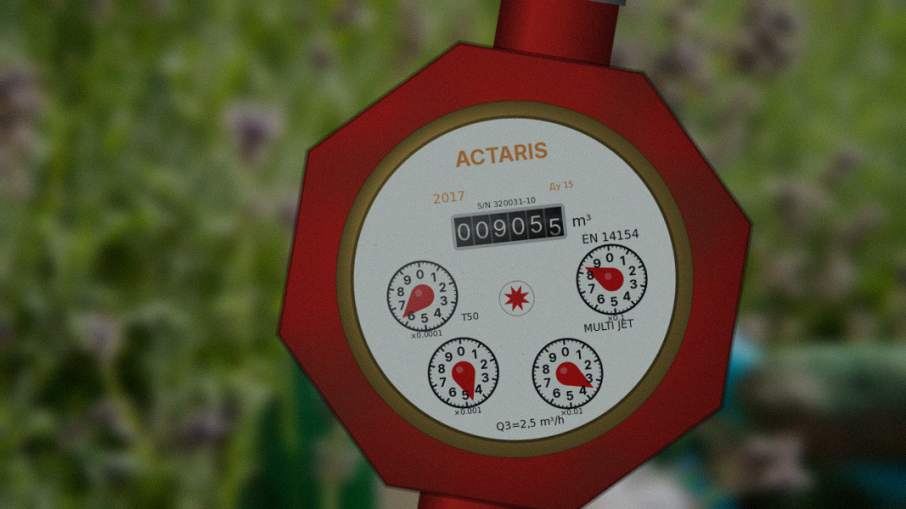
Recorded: {"value": 9054.8346, "unit": "m³"}
